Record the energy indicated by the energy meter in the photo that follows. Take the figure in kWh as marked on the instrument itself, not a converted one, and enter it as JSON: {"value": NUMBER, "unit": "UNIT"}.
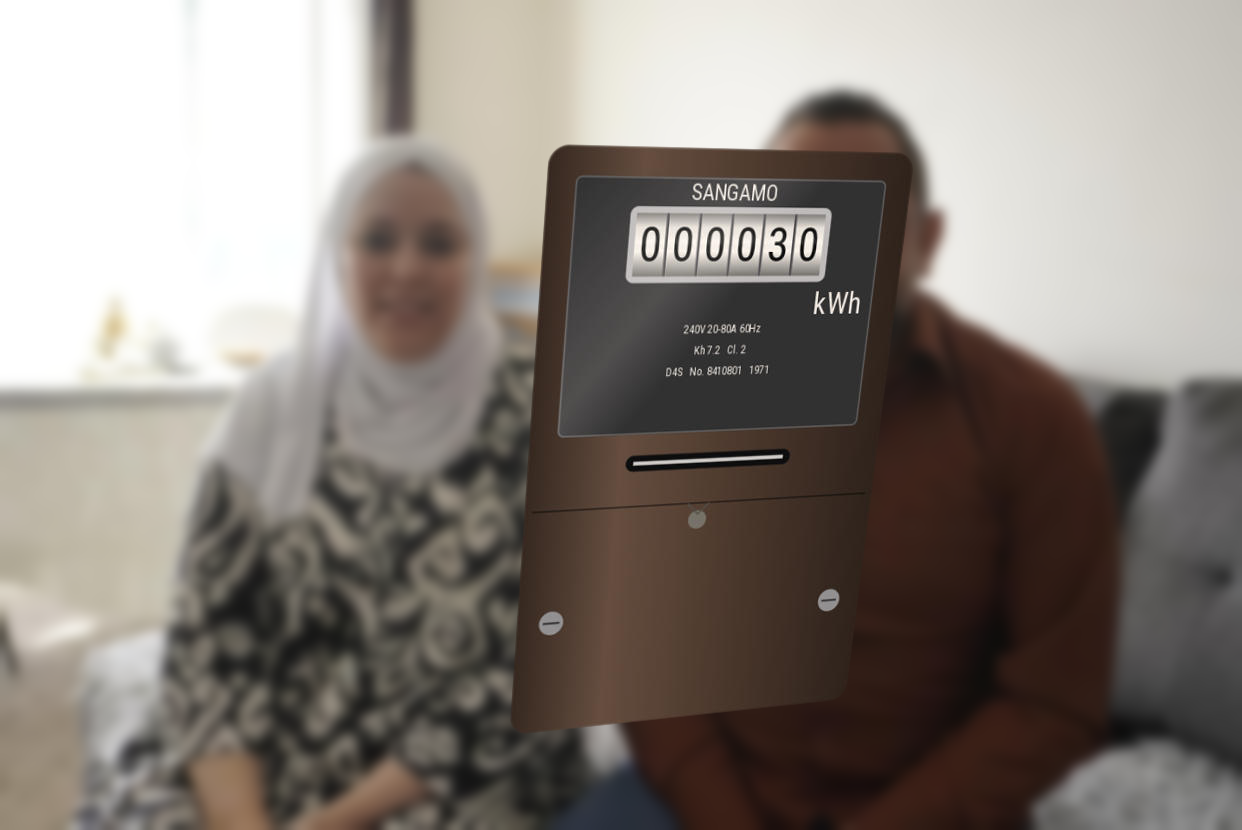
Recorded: {"value": 30, "unit": "kWh"}
